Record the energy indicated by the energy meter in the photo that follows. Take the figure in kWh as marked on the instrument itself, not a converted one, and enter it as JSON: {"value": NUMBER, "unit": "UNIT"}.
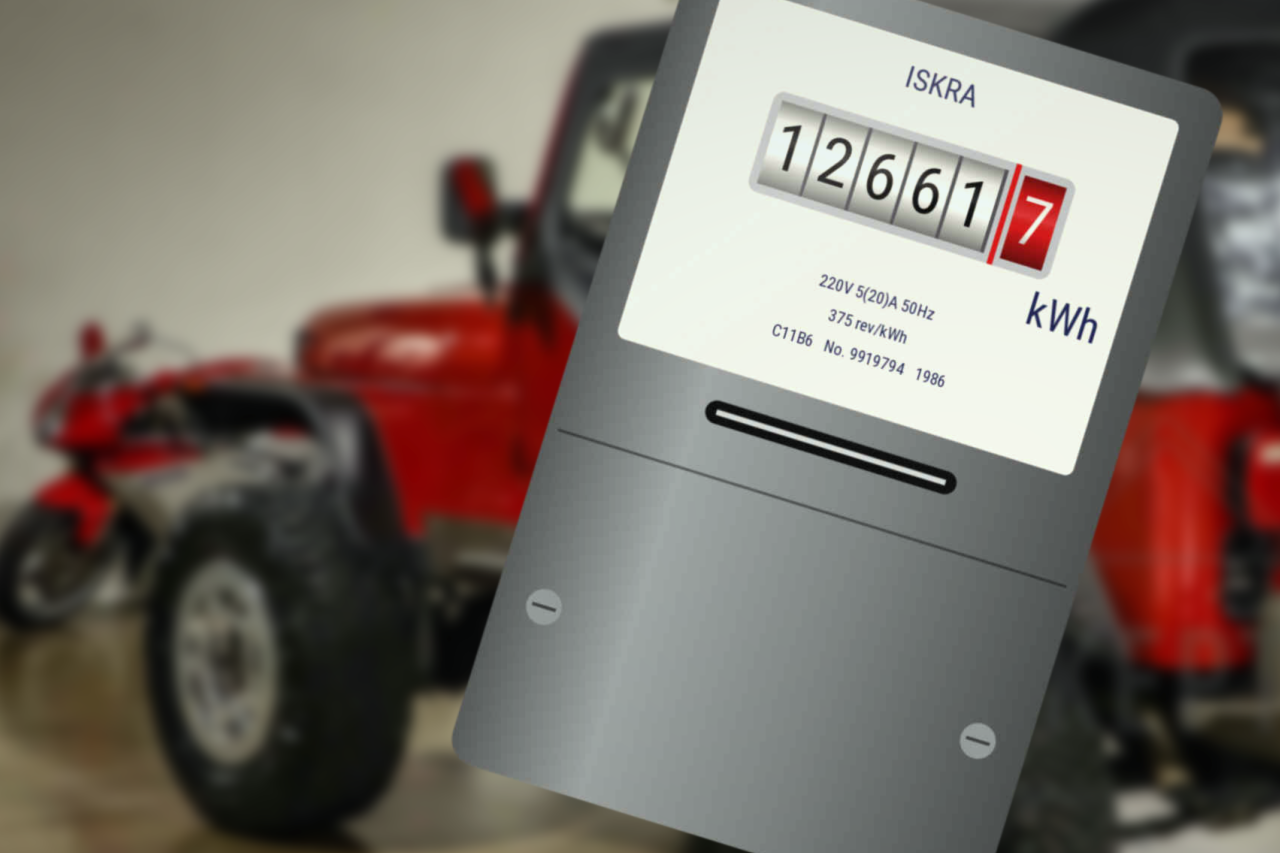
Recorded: {"value": 12661.7, "unit": "kWh"}
